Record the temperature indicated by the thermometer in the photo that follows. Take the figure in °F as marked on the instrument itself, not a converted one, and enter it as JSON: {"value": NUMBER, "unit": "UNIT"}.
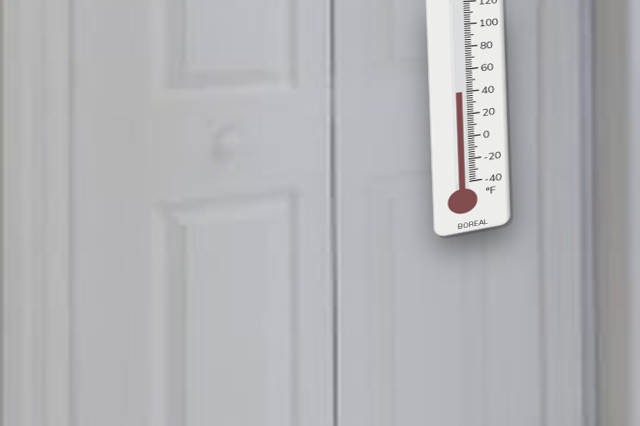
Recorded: {"value": 40, "unit": "°F"}
